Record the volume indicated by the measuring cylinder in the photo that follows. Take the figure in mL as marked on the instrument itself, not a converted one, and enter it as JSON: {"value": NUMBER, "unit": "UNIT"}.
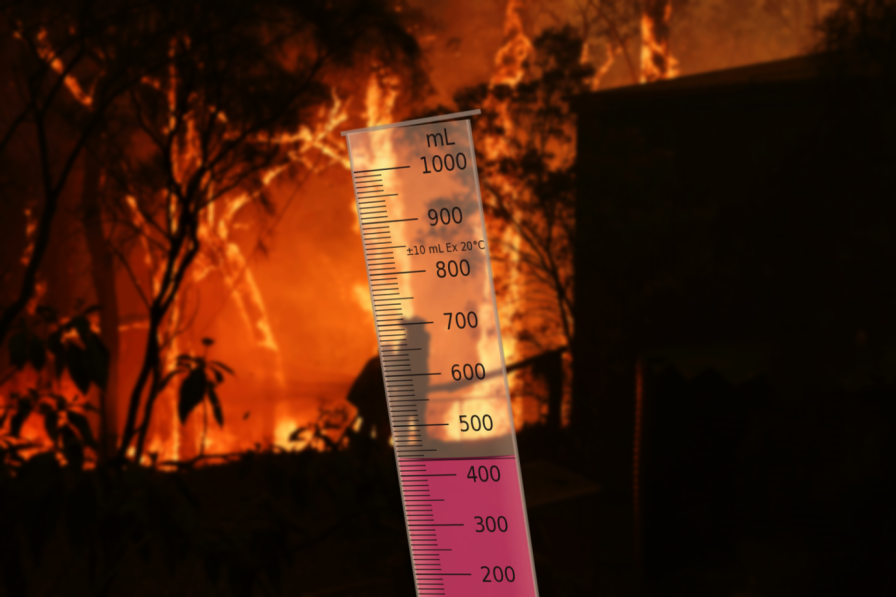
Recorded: {"value": 430, "unit": "mL"}
